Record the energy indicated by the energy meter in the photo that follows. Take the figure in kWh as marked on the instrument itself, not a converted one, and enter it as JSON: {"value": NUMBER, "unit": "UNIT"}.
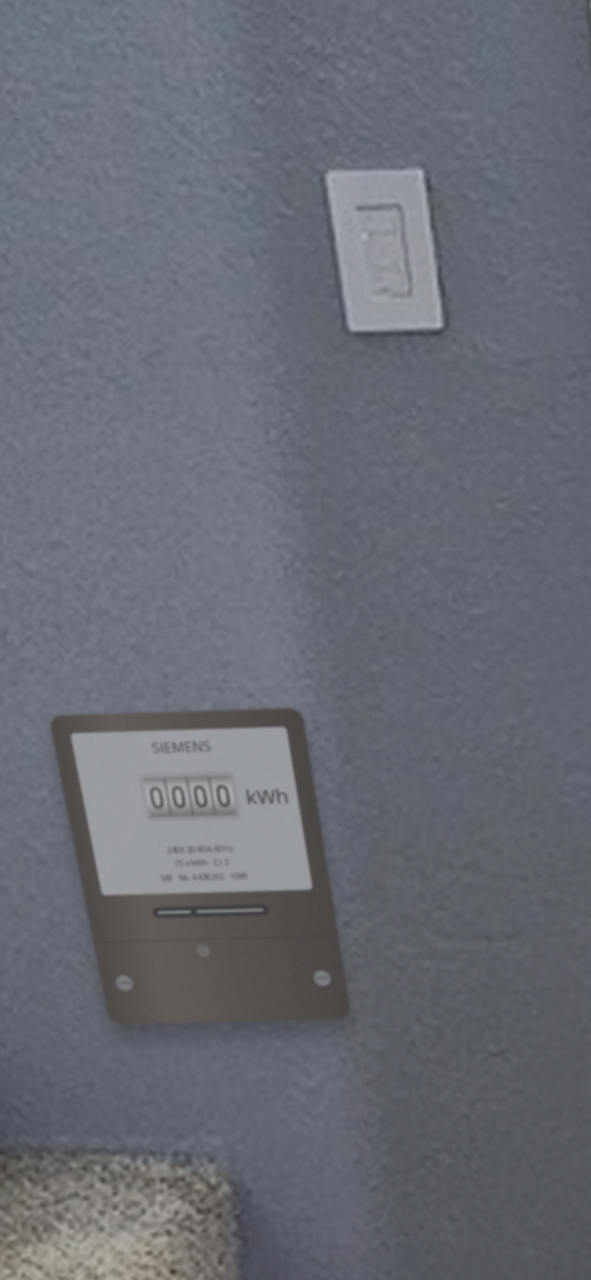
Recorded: {"value": 0, "unit": "kWh"}
